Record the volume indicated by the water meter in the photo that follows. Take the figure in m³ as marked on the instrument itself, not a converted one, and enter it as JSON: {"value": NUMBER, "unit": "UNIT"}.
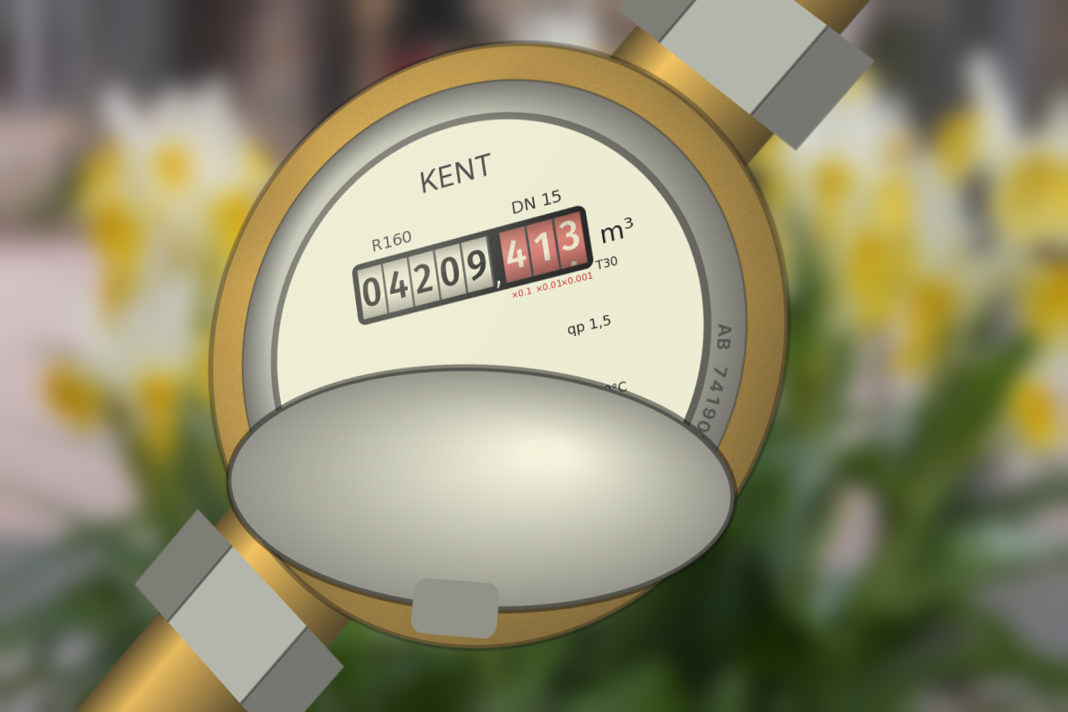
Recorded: {"value": 4209.413, "unit": "m³"}
